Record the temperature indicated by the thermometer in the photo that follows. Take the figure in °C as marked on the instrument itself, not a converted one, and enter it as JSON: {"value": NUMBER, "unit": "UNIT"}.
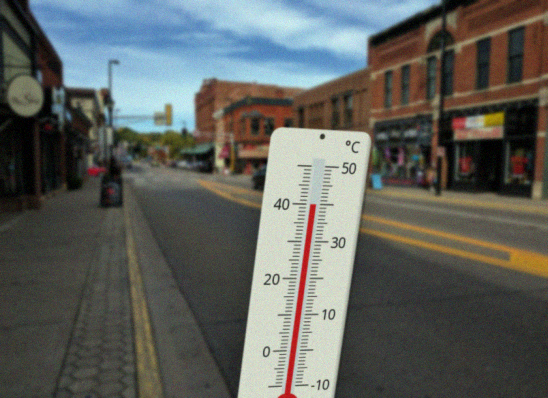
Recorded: {"value": 40, "unit": "°C"}
